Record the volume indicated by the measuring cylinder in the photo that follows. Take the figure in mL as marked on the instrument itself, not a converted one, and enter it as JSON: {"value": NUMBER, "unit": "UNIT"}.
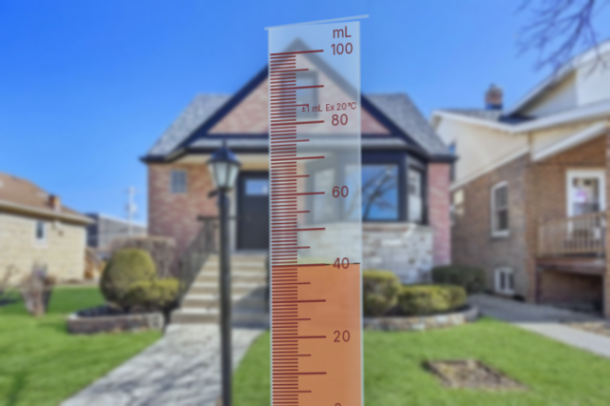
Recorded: {"value": 40, "unit": "mL"}
